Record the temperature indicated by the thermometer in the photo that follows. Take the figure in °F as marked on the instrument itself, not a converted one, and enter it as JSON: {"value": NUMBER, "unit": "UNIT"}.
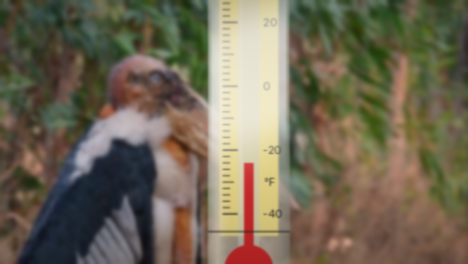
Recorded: {"value": -24, "unit": "°F"}
